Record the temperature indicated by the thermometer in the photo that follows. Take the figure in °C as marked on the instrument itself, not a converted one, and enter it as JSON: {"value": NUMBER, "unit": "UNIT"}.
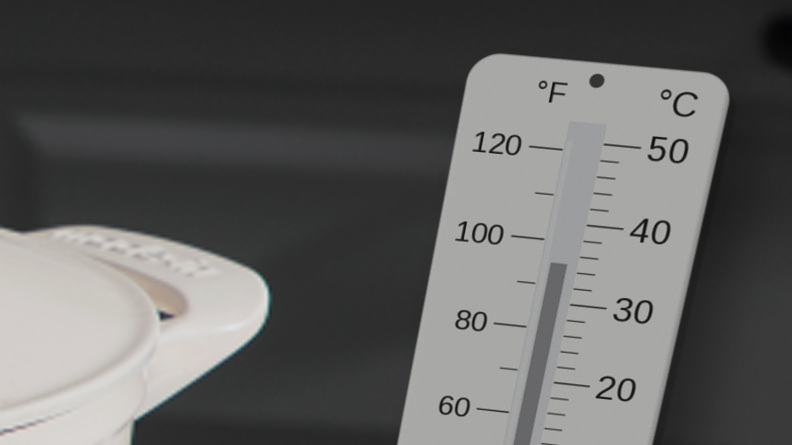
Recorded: {"value": 35, "unit": "°C"}
